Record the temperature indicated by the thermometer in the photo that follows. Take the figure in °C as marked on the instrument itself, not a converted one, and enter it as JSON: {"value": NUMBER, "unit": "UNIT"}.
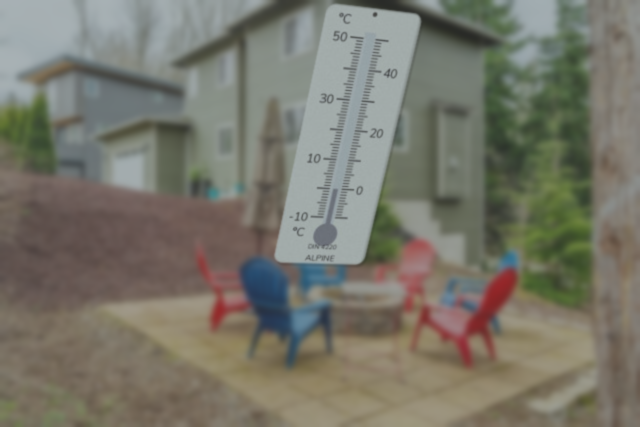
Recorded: {"value": 0, "unit": "°C"}
